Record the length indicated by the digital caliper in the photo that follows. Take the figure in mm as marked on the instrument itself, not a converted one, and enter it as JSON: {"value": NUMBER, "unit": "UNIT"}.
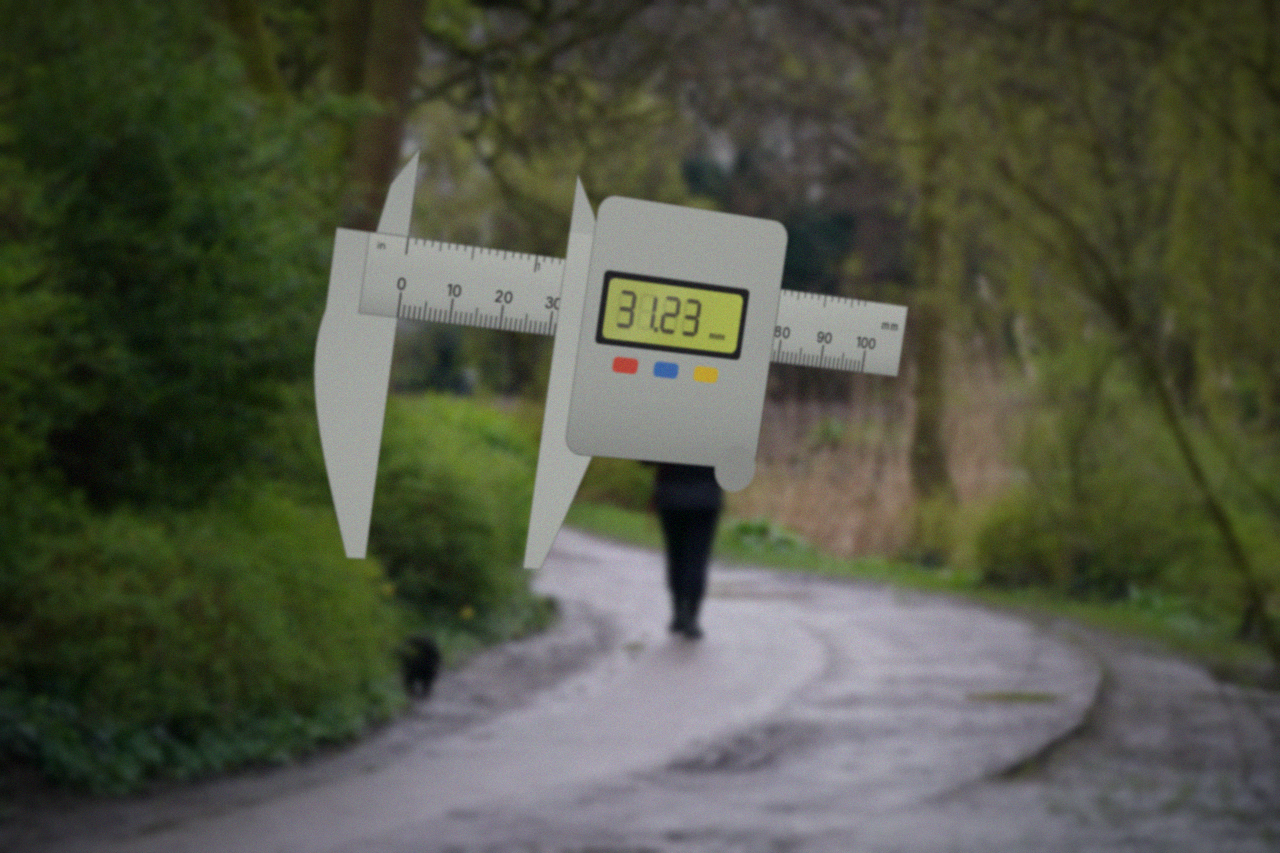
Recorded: {"value": 31.23, "unit": "mm"}
